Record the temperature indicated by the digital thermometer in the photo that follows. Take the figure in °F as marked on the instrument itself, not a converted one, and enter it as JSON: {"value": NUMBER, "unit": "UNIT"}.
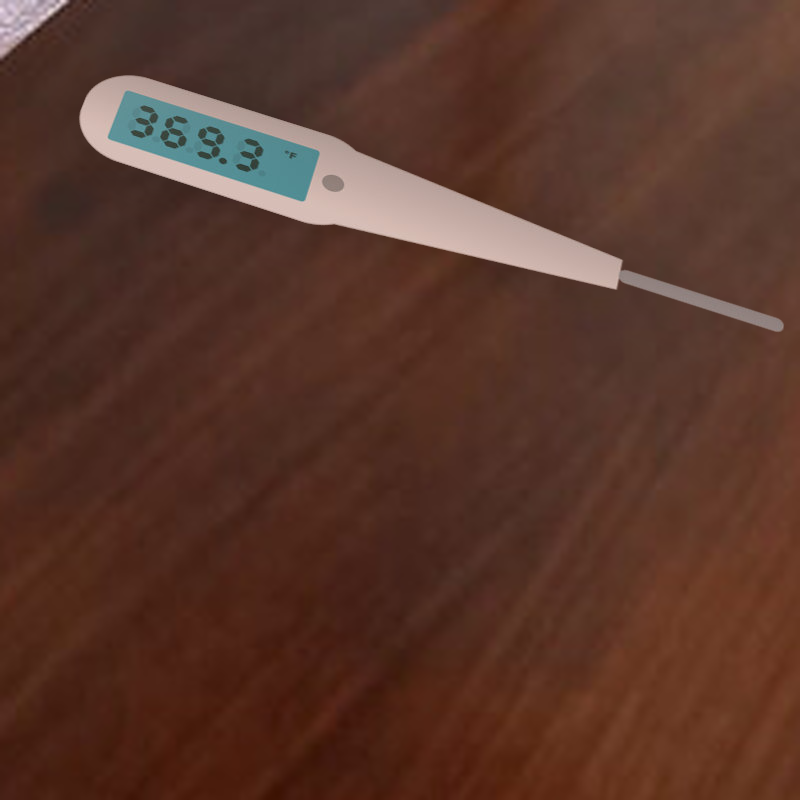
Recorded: {"value": 369.3, "unit": "°F"}
